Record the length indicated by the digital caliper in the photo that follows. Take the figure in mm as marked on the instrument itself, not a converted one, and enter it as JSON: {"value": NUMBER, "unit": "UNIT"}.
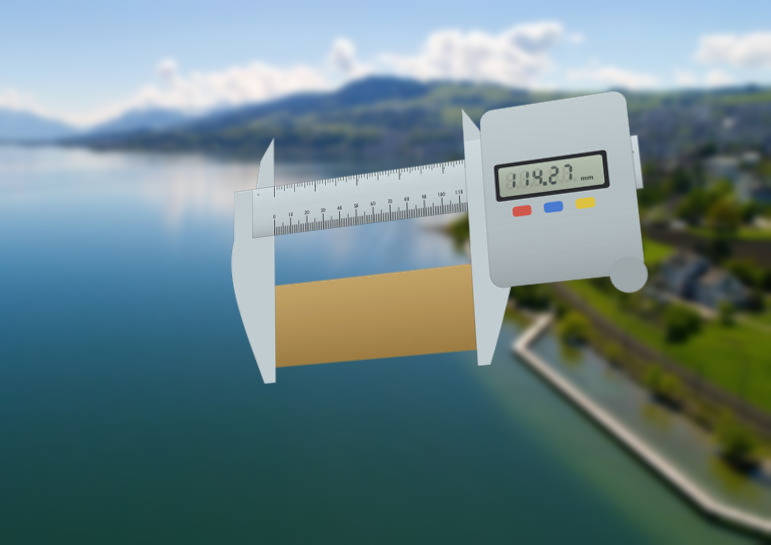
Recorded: {"value": 114.27, "unit": "mm"}
